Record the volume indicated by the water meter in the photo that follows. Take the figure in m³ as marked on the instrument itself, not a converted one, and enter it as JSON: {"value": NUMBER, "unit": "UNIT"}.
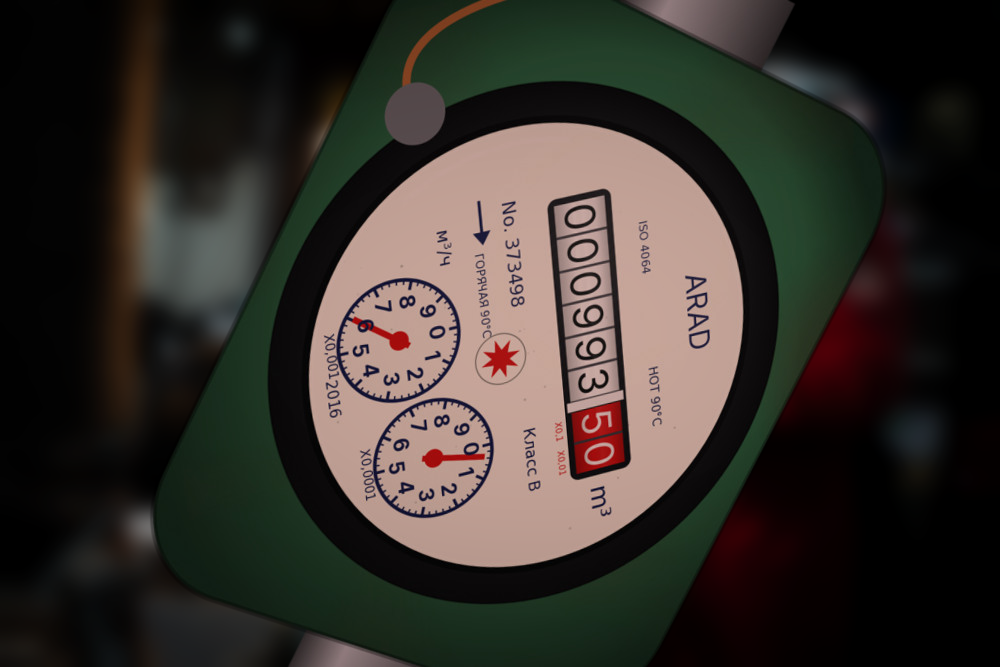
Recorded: {"value": 993.5060, "unit": "m³"}
